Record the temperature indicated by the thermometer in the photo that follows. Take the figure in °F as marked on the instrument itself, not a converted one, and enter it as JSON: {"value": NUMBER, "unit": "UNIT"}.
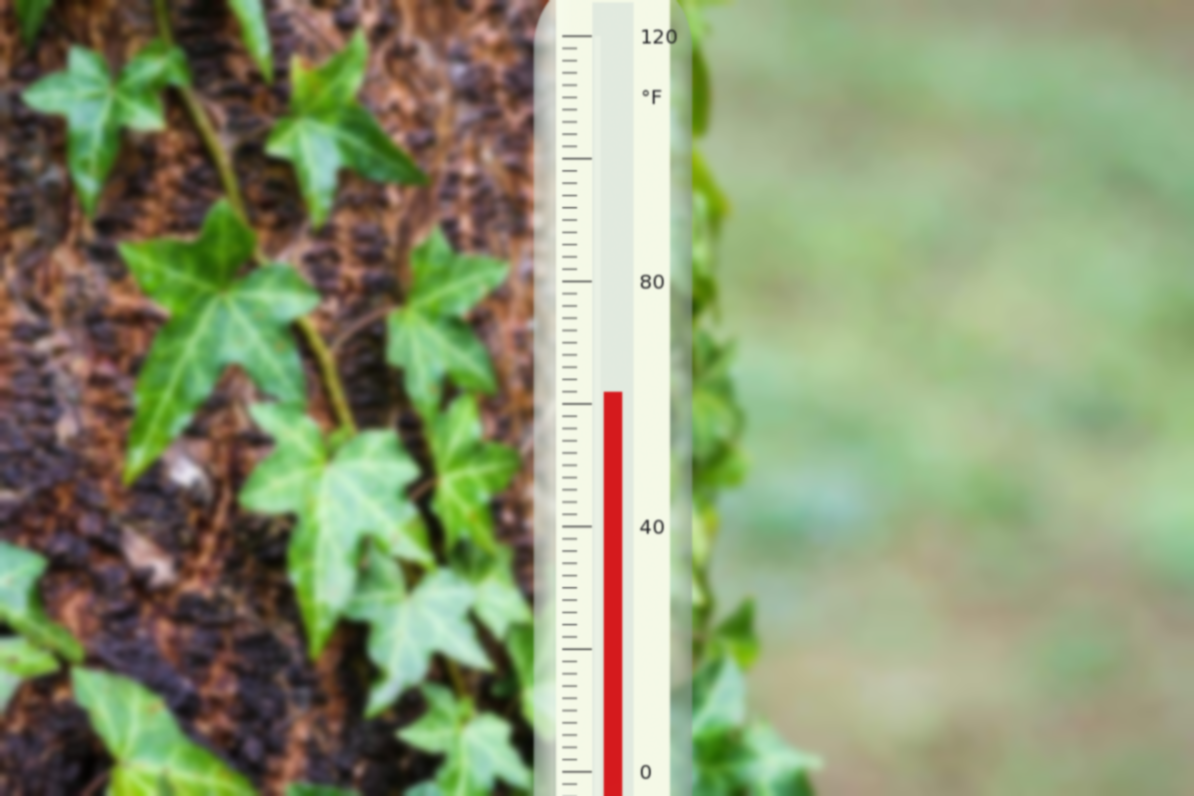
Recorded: {"value": 62, "unit": "°F"}
